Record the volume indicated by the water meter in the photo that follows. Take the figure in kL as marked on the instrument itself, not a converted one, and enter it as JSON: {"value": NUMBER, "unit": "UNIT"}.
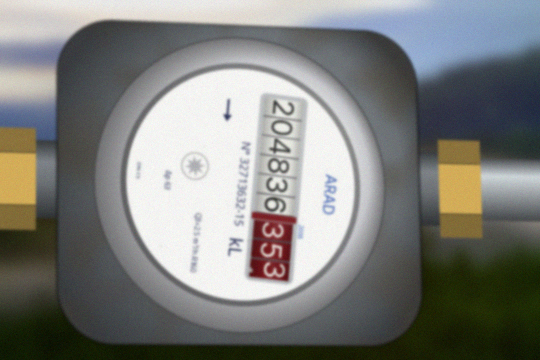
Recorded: {"value": 204836.353, "unit": "kL"}
